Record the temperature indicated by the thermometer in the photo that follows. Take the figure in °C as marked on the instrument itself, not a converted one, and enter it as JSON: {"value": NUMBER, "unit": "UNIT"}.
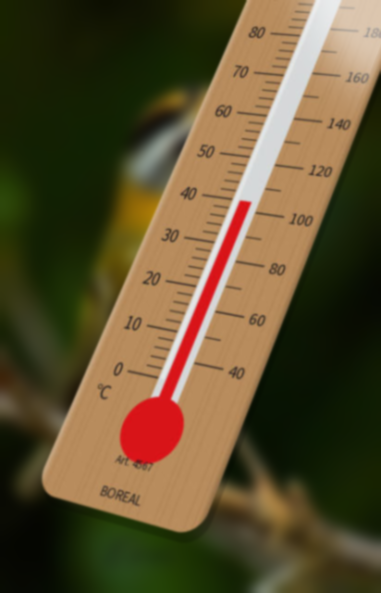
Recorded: {"value": 40, "unit": "°C"}
